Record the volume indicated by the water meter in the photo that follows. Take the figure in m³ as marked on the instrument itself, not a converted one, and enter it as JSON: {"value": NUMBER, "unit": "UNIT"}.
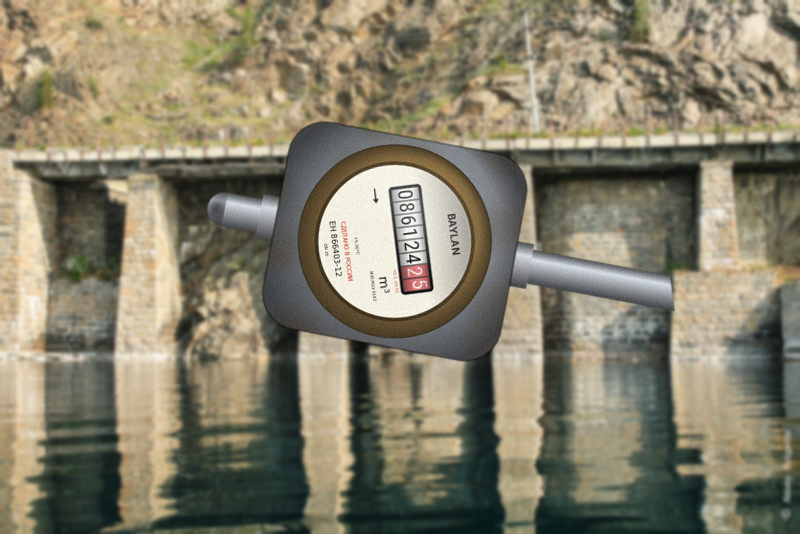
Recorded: {"value": 86124.25, "unit": "m³"}
